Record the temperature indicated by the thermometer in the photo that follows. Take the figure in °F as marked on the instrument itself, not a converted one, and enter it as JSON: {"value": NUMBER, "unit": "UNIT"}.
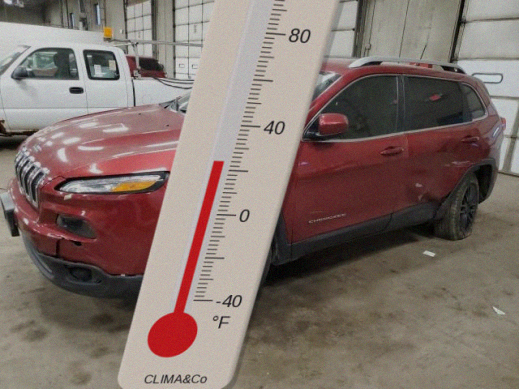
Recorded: {"value": 24, "unit": "°F"}
